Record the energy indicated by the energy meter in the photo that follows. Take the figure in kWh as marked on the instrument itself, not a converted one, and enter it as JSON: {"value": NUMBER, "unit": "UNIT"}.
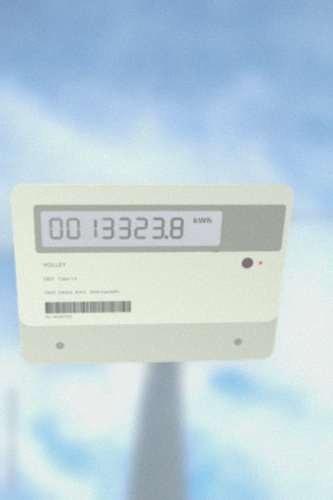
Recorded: {"value": 13323.8, "unit": "kWh"}
